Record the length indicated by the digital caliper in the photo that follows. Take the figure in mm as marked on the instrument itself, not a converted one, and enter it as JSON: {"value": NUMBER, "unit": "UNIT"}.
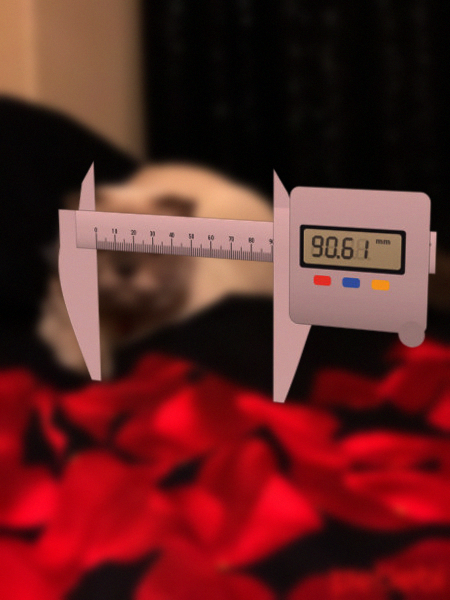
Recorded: {"value": 90.61, "unit": "mm"}
